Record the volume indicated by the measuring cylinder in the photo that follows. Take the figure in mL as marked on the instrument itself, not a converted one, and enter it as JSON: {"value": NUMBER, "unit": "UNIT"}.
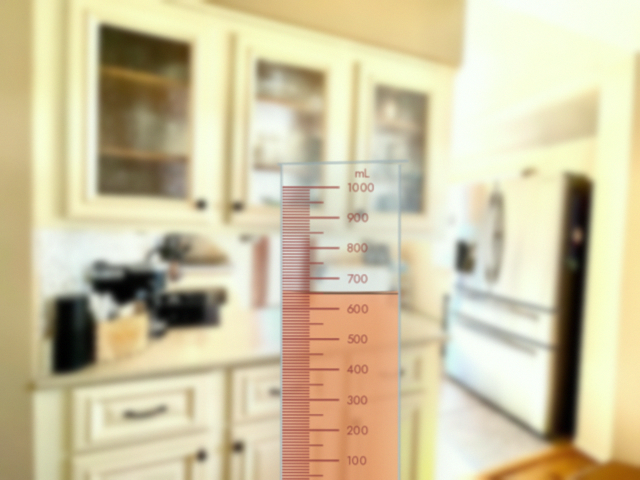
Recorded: {"value": 650, "unit": "mL"}
